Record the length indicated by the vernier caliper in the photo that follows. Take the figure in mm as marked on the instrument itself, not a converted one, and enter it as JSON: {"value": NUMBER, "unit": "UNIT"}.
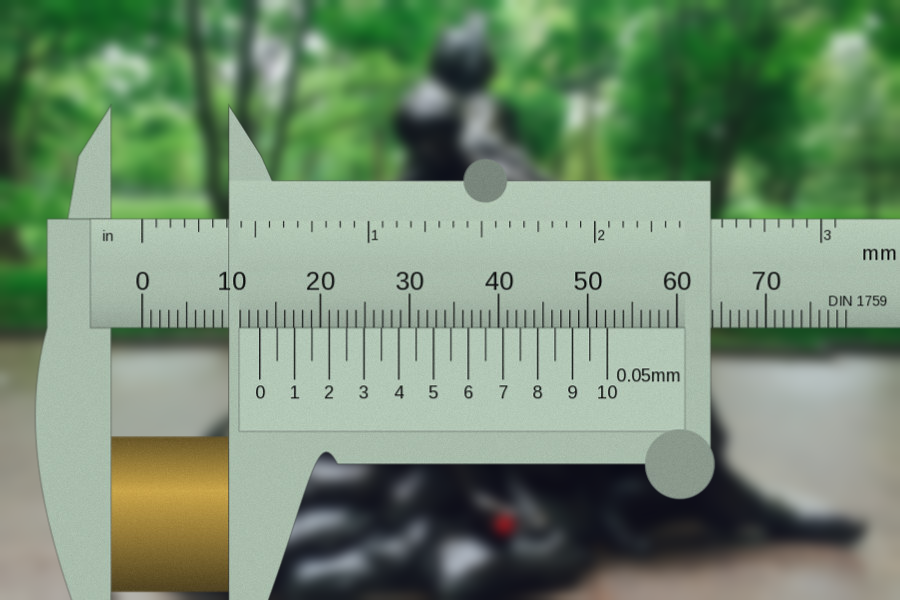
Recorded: {"value": 13.2, "unit": "mm"}
